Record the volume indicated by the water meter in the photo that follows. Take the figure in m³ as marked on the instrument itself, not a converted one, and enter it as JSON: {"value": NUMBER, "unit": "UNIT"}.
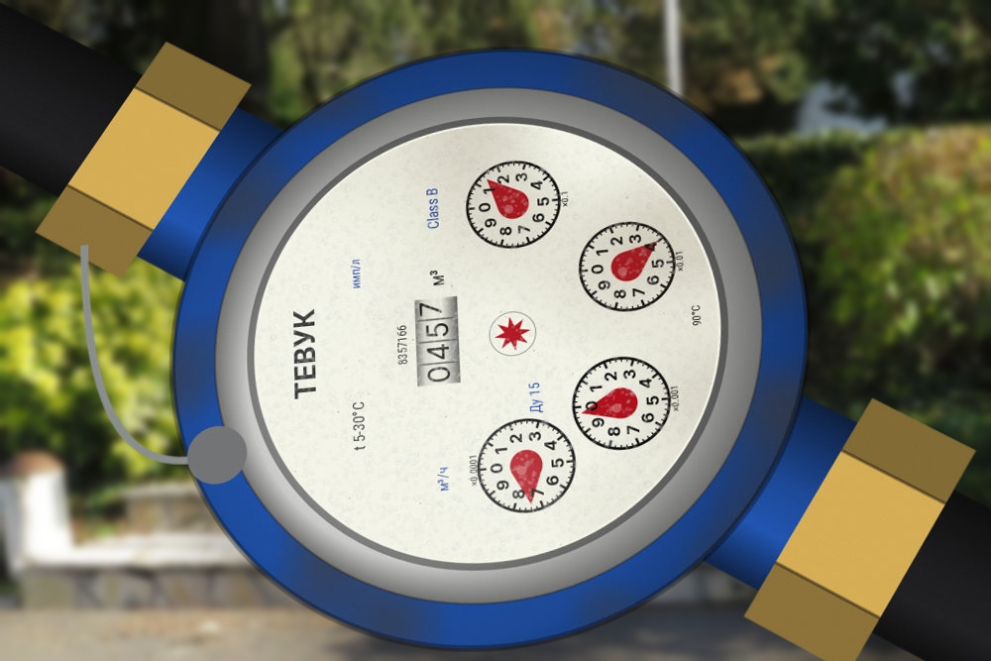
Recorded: {"value": 457.1397, "unit": "m³"}
